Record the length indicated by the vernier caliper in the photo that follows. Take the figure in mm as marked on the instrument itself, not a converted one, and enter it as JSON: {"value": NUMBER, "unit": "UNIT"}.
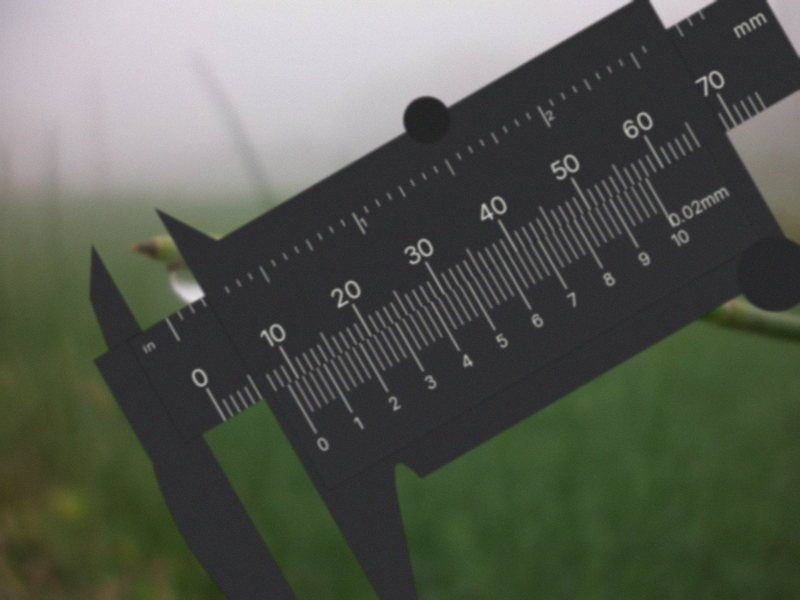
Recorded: {"value": 8.6, "unit": "mm"}
